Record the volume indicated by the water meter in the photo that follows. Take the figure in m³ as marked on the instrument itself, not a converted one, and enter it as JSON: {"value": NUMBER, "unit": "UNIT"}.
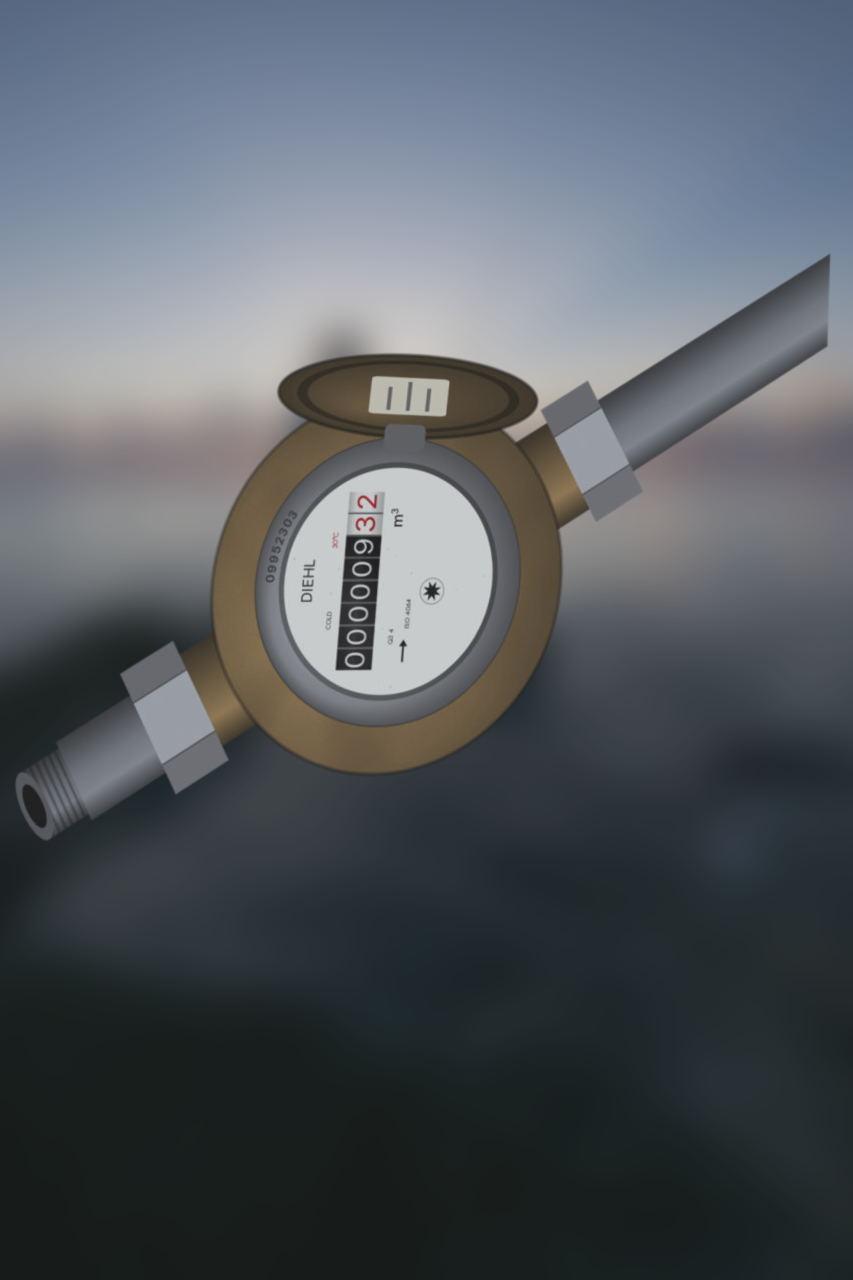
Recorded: {"value": 9.32, "unit": "m³"}
